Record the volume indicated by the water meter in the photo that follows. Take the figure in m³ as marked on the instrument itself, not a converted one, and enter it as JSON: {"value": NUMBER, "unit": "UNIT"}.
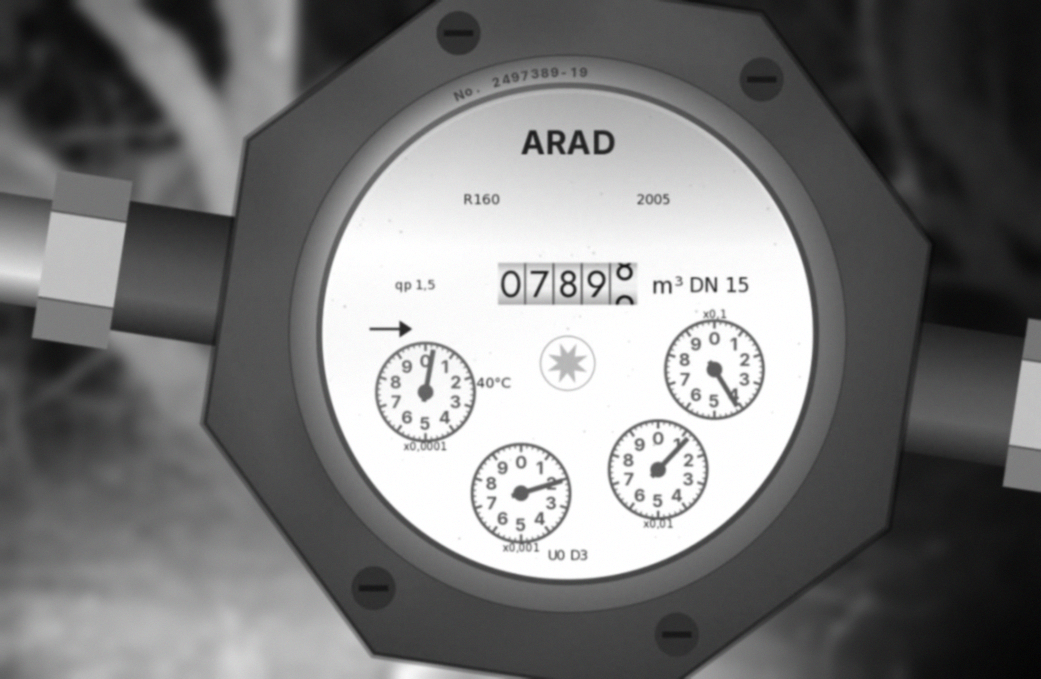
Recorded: {"value": 7898.4120, "unit": "m³"}
